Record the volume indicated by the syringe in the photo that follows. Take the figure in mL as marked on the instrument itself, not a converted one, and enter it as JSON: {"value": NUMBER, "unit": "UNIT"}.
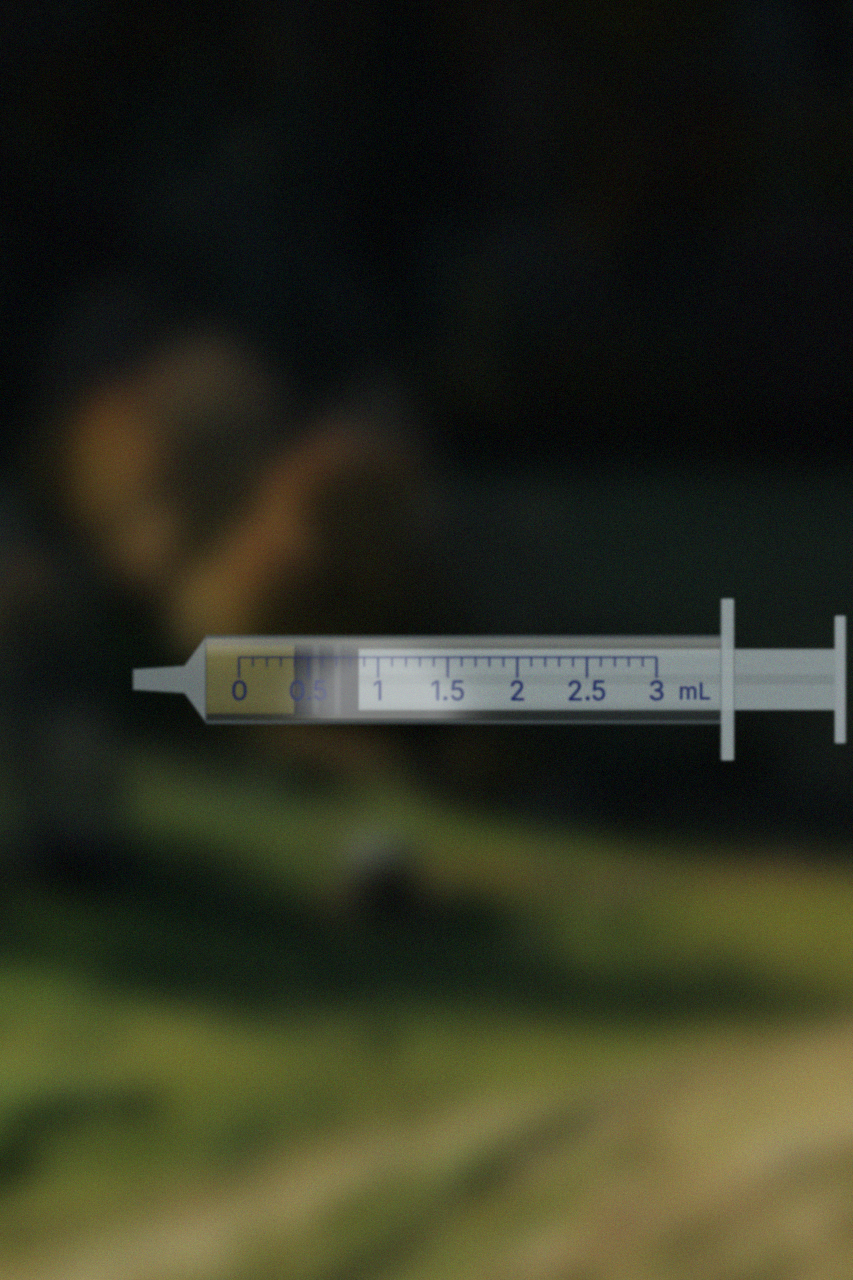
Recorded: {"value": 0.4, "unit": "mL"}
